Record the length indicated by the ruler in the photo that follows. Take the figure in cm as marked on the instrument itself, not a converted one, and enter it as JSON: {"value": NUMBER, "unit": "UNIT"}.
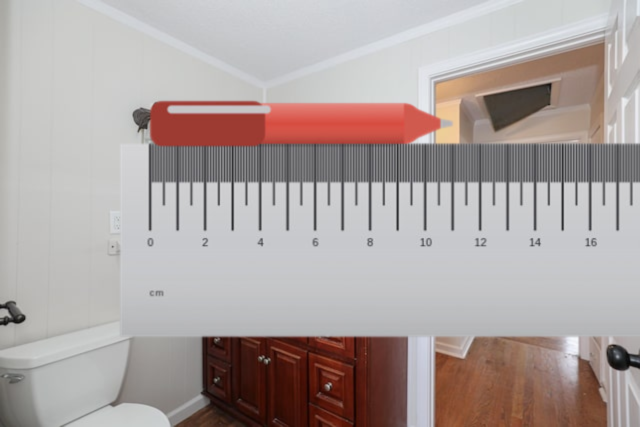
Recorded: {"value": 11, "unit": "cm"}
